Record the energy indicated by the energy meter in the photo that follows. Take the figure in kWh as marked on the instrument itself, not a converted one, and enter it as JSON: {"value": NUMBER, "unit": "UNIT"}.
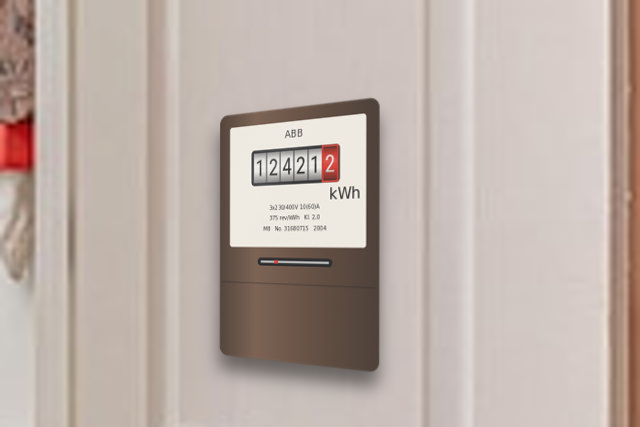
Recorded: {"value": 12421.2, "unit": "kWh"}
